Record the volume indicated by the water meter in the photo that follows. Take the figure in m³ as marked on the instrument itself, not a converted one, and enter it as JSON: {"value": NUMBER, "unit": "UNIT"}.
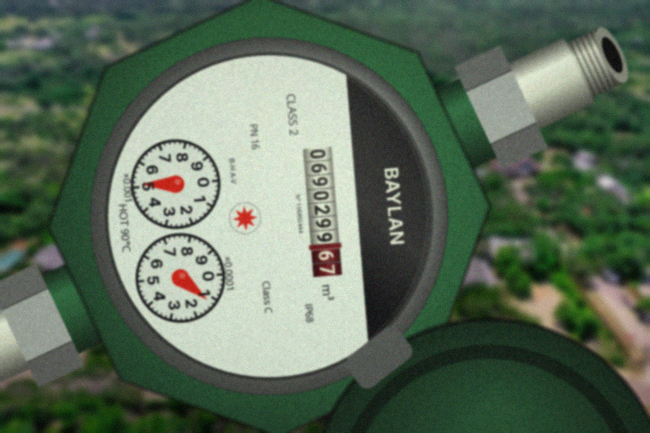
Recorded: {"value": 690299.6751, "unit": "m³"}
